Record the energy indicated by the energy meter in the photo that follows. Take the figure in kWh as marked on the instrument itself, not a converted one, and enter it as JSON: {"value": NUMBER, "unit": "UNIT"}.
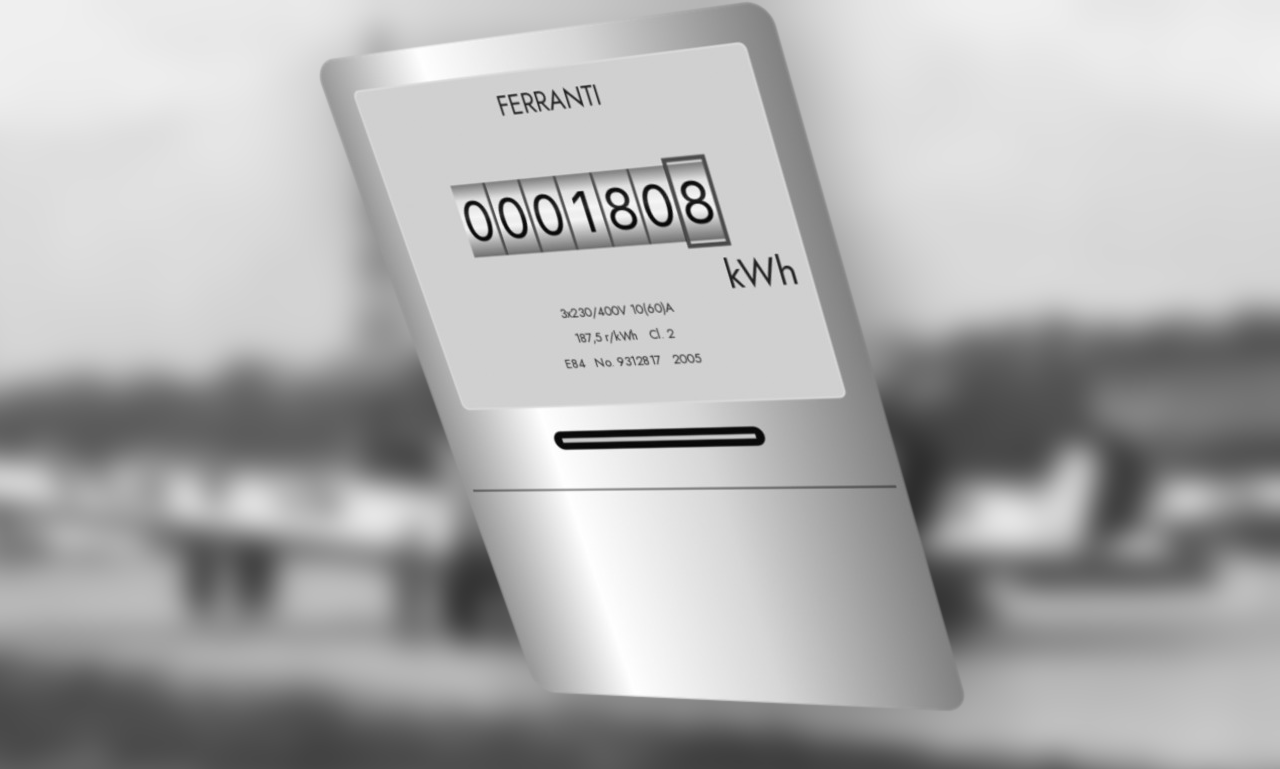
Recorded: {"value": 180.8, "unit": "kWh"}
